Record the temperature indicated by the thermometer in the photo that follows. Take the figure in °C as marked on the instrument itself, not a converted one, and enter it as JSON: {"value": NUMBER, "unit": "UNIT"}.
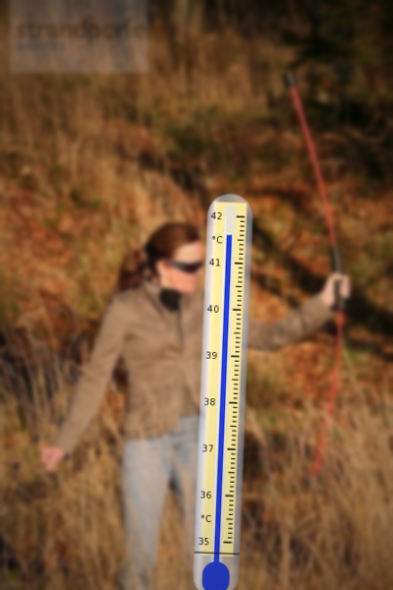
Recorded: {"value": 41.6, "unit": "°C"}
